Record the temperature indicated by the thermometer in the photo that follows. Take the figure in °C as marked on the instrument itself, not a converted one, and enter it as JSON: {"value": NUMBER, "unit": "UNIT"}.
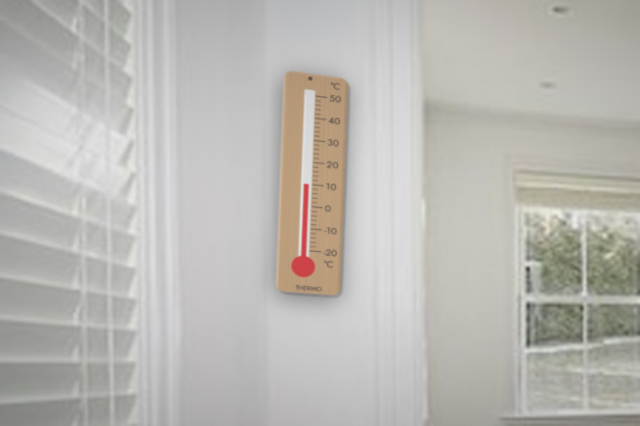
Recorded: {"value": 10, "unit": "°C"}
